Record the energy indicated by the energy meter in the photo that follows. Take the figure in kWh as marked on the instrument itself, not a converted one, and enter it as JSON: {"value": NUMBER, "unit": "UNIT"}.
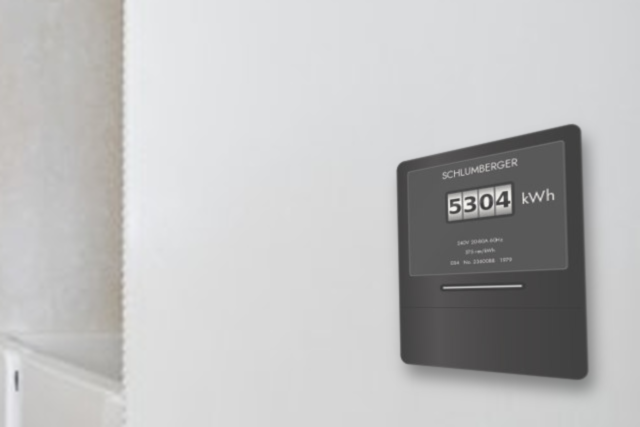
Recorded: {"value": 5304, "unit": "kWh"}
